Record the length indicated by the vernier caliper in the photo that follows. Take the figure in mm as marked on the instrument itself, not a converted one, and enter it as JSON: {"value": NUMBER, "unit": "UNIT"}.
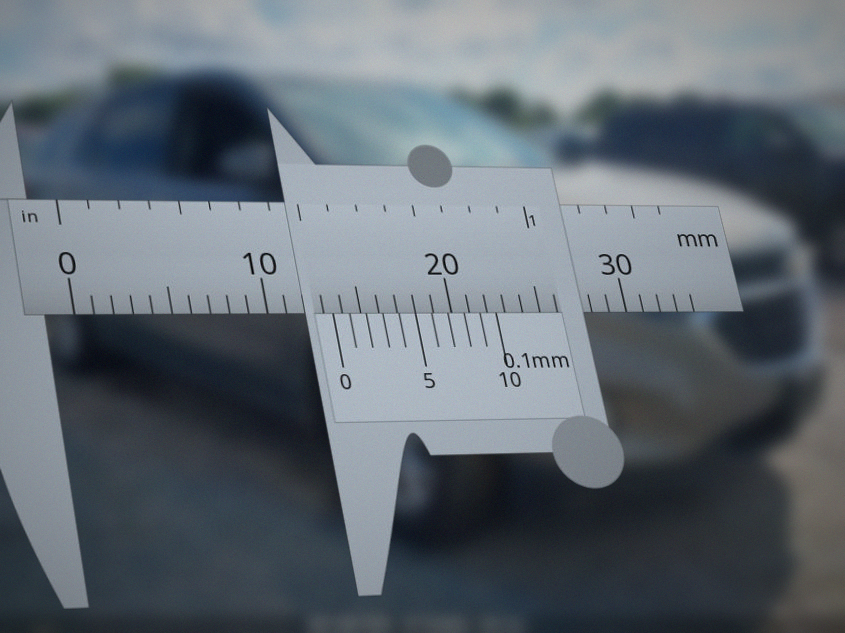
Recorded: {"value": 13.5, "unit": "mm"}
